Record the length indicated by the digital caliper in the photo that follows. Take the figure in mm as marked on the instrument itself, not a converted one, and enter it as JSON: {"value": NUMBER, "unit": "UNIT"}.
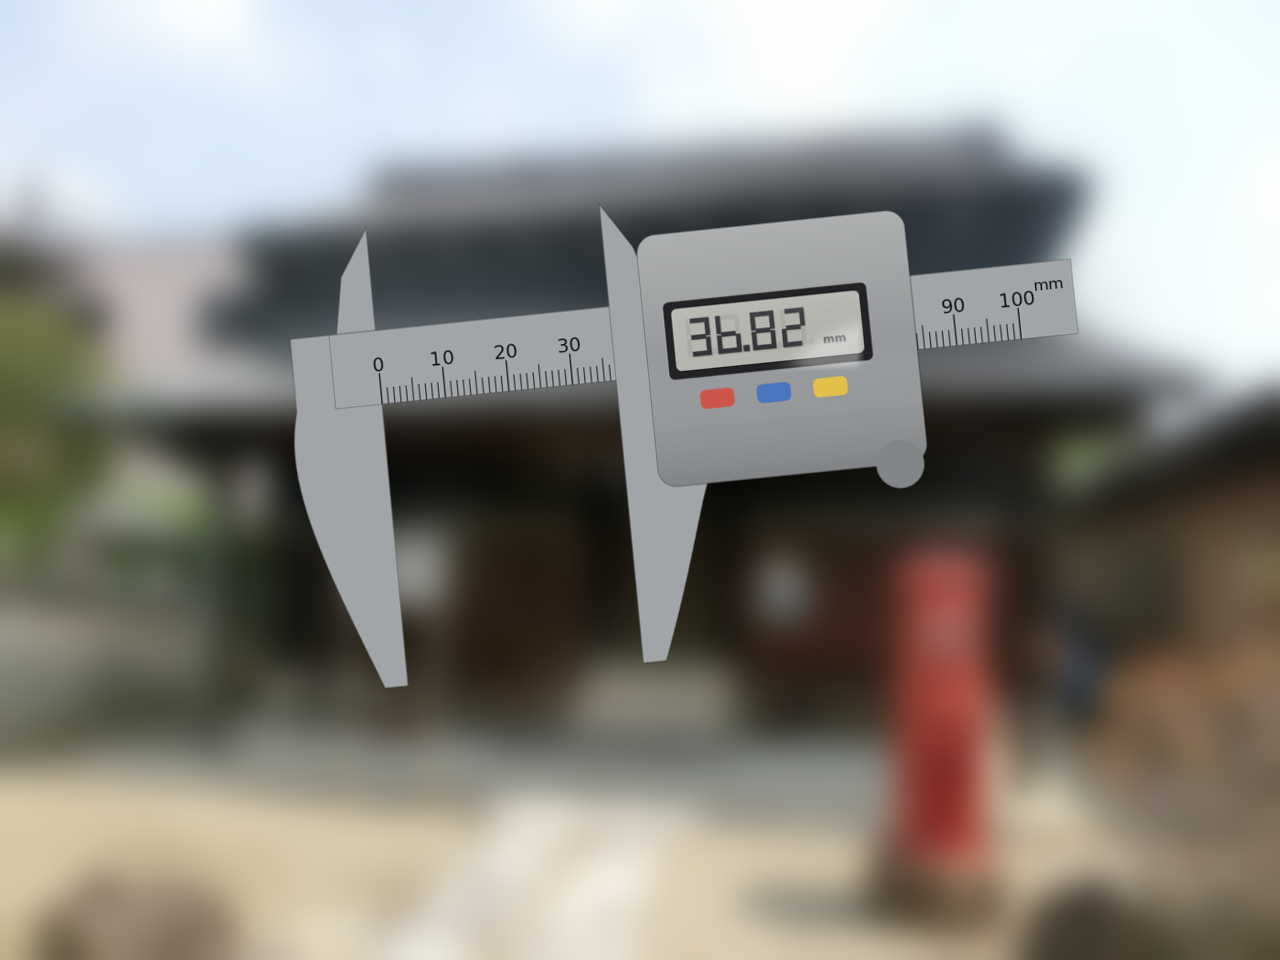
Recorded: {"value": 36.82, "unit": "mm"}
